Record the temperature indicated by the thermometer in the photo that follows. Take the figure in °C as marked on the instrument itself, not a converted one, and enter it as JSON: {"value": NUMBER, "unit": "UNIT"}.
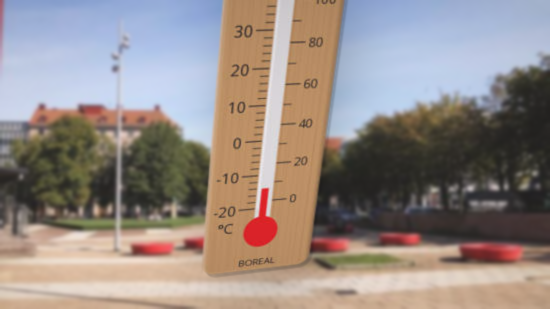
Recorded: {"value": -14, "unit": "°C"}
